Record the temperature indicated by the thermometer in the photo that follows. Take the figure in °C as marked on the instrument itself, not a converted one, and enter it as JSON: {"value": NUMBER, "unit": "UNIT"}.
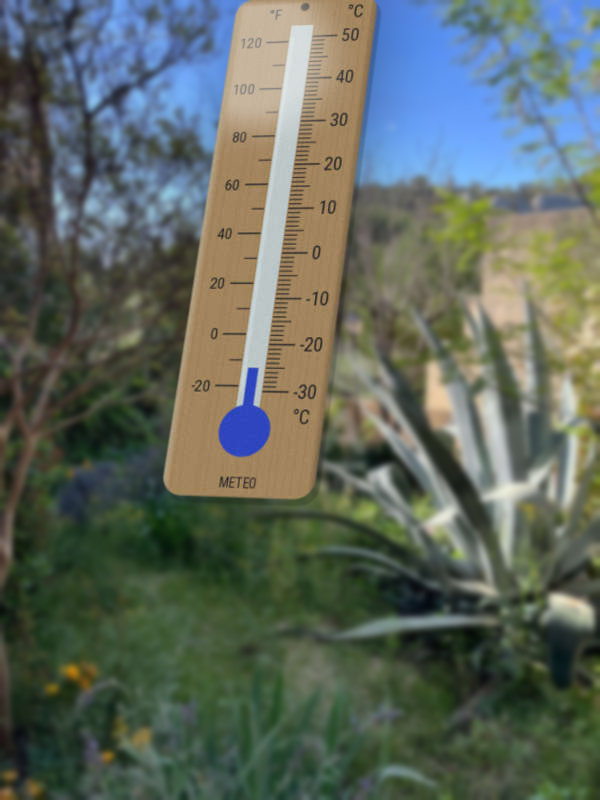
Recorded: {"value": -25, "unit": "°C"}
